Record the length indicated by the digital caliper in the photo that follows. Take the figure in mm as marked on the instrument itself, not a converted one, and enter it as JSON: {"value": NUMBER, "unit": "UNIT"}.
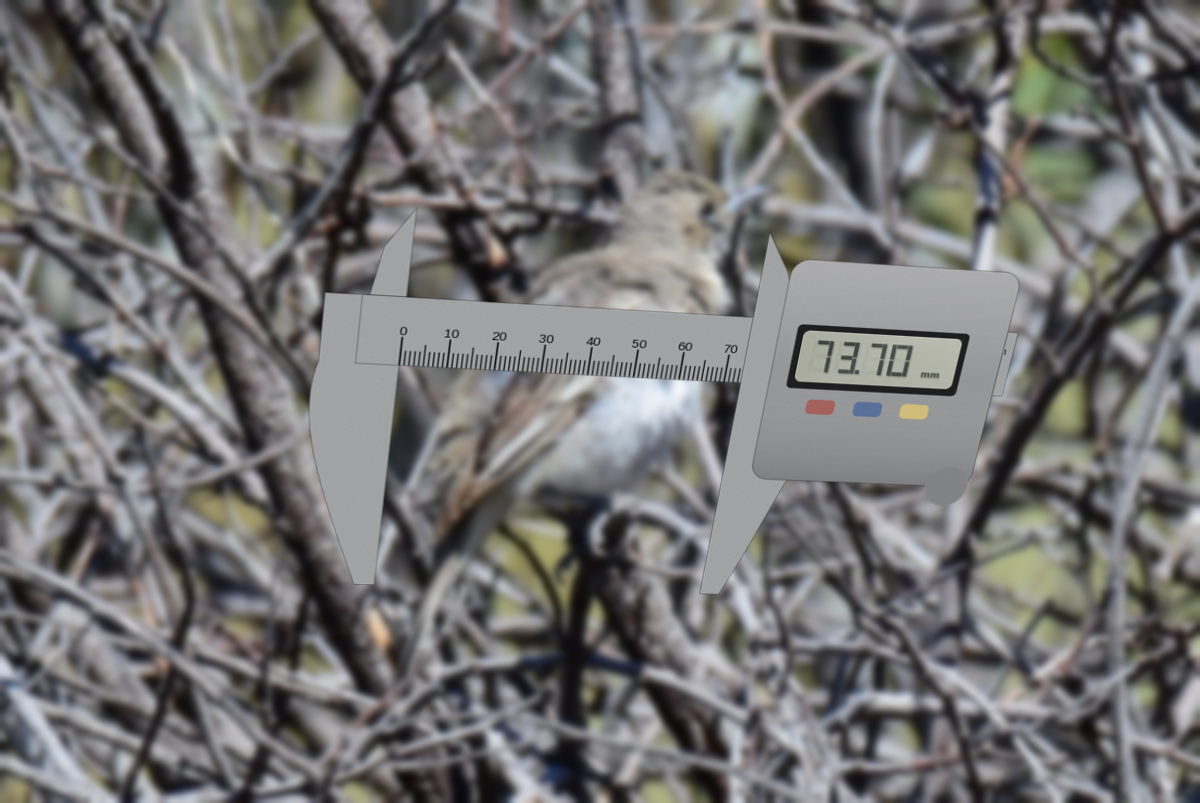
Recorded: {"value": 73.70, "unit": "mm"}
